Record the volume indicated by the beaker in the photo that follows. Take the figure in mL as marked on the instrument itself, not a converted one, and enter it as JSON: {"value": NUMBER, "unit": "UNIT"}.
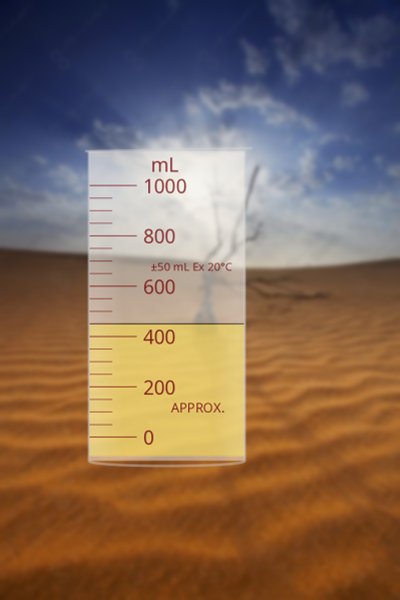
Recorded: {"value": 450, "unit": "mL"}
